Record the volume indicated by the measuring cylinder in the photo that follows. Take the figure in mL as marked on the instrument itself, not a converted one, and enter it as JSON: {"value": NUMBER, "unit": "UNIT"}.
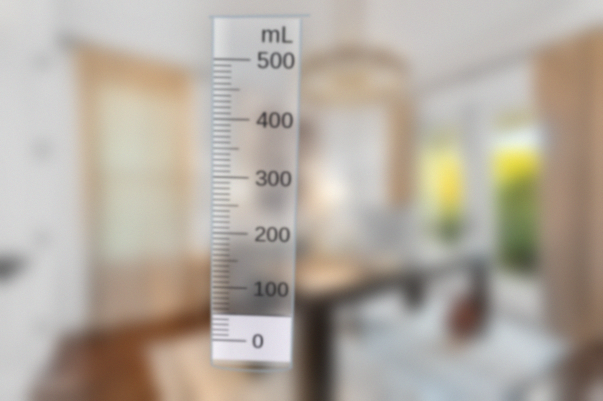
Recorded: {"value": 50, "unit": "mL"}
